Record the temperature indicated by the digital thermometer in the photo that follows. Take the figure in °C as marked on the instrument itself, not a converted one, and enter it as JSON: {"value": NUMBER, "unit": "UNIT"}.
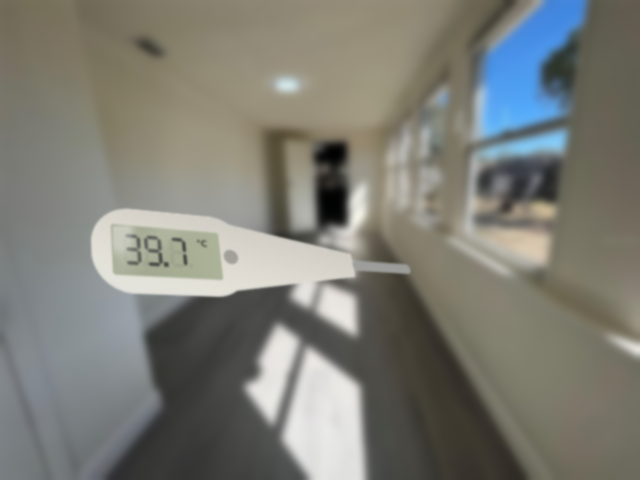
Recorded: {"value": 39.7, "unit": "°C"}
